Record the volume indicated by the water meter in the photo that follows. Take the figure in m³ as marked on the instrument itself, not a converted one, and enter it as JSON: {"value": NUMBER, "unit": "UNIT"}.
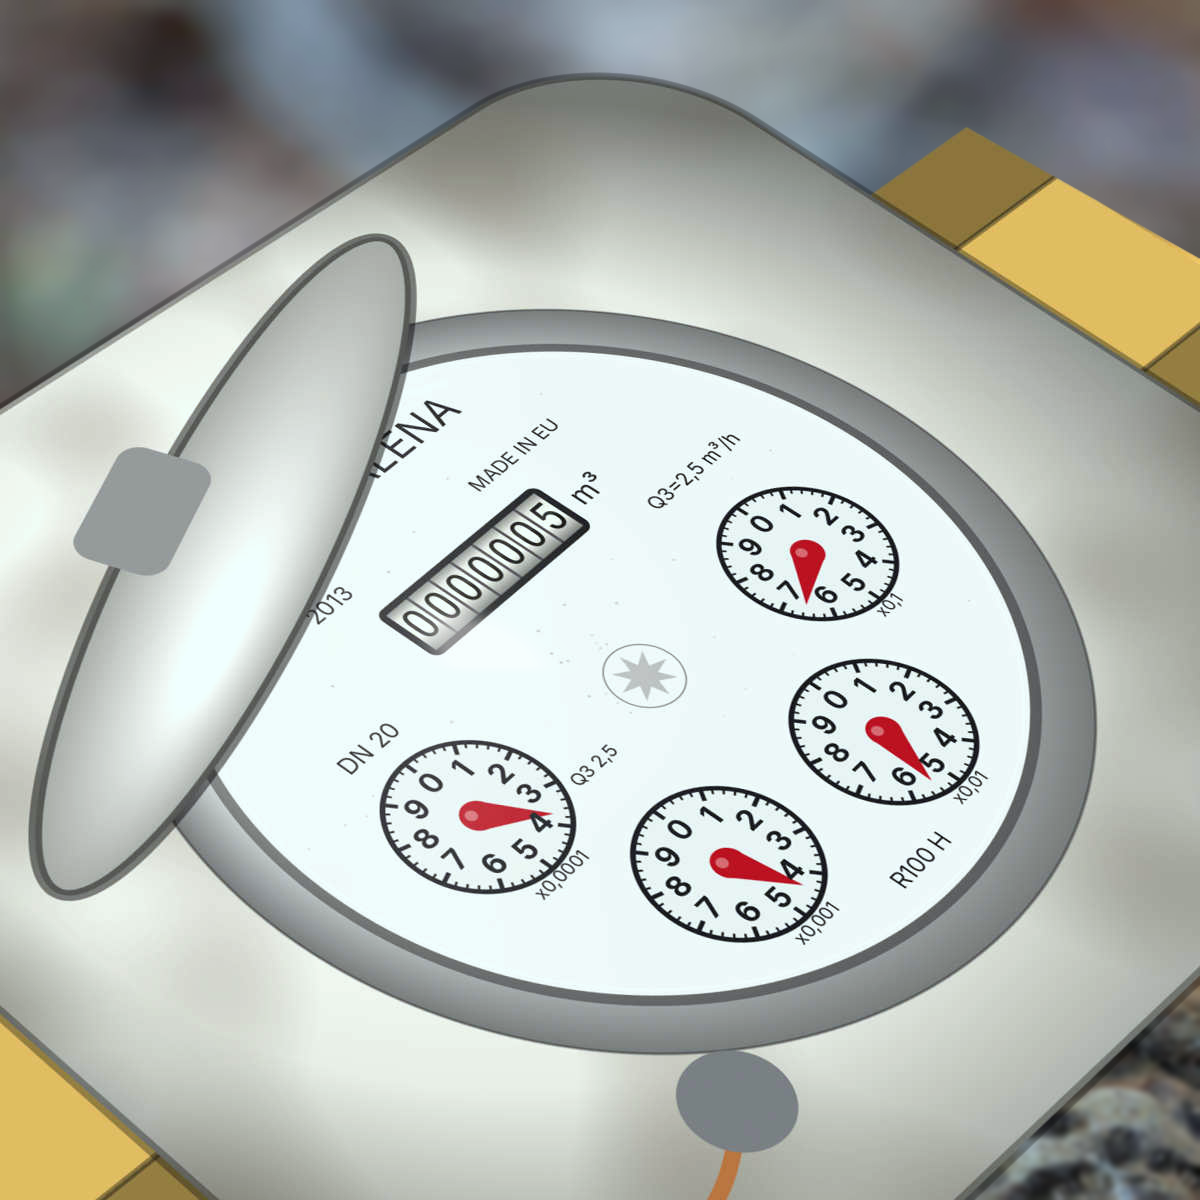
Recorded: {"value": 5.6543, "unit": "m³"}
